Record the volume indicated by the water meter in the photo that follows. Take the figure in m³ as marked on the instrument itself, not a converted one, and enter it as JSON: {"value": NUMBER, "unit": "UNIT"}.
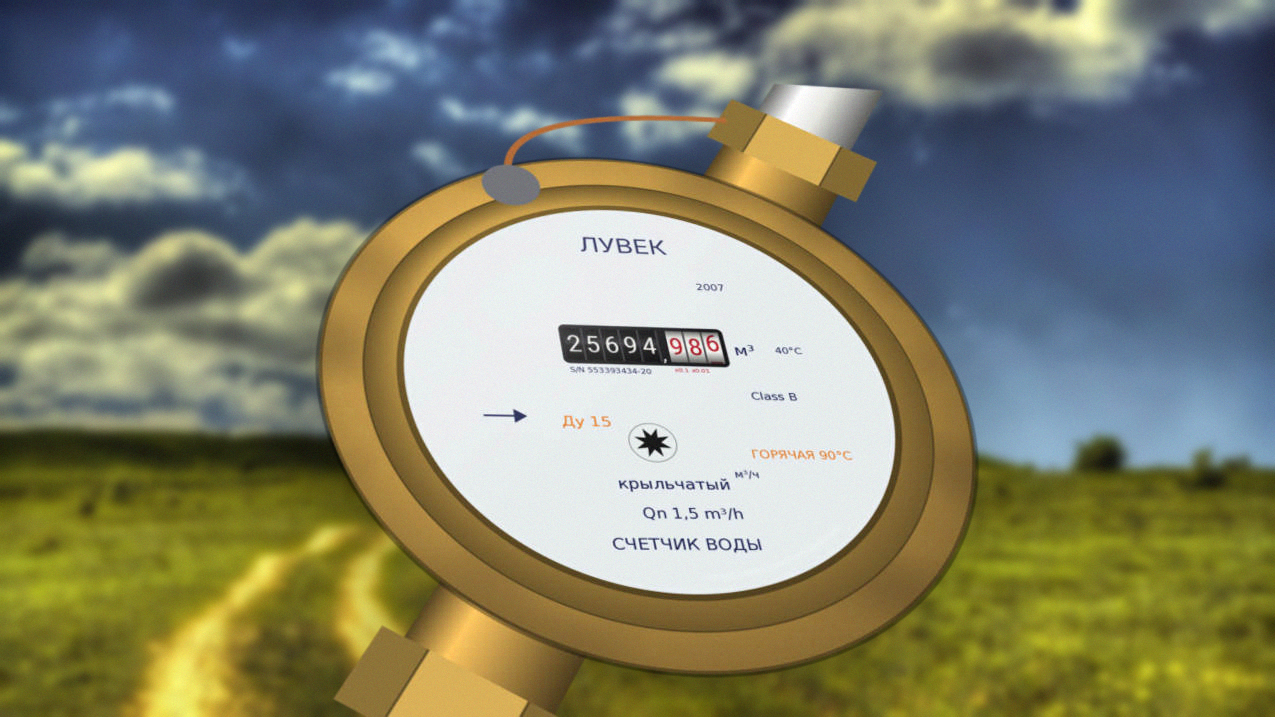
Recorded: {"value": 25694.986, "unit": "m³"}
